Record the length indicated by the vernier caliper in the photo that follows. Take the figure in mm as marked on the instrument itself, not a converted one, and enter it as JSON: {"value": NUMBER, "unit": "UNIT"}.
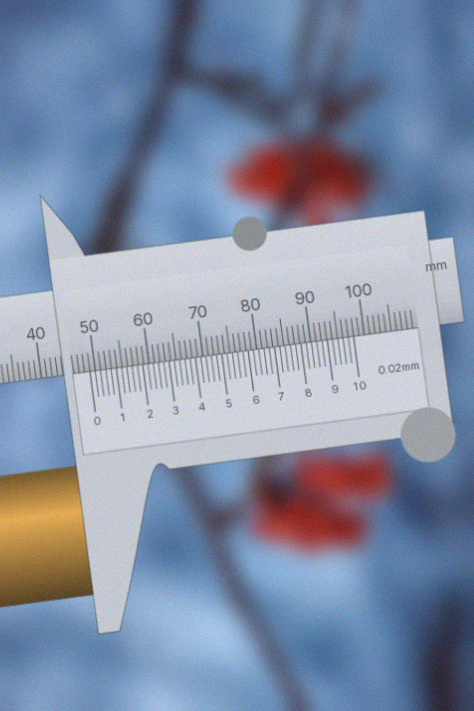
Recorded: {"value": 49.0, "unit": "mm"}
